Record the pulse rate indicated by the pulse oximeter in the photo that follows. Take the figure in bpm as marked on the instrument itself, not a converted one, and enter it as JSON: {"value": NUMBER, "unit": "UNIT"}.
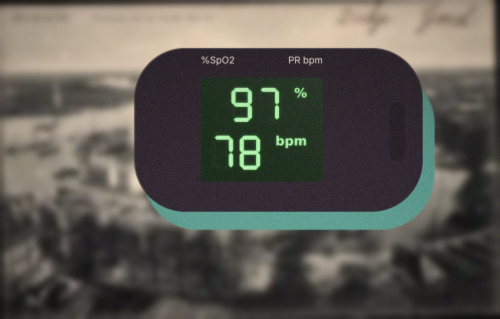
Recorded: {"value": 78, "unit": "bpm"}
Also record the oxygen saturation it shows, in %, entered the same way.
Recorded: {"value": 97, "unit": "%"}
